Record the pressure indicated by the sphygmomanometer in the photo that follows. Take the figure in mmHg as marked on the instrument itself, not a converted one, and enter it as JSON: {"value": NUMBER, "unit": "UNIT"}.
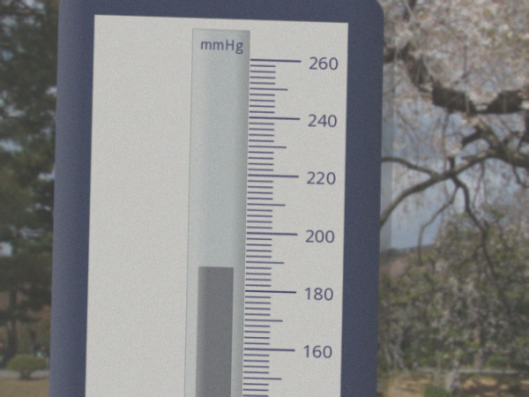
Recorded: {"value": 188, "unit": "mmHg"}
